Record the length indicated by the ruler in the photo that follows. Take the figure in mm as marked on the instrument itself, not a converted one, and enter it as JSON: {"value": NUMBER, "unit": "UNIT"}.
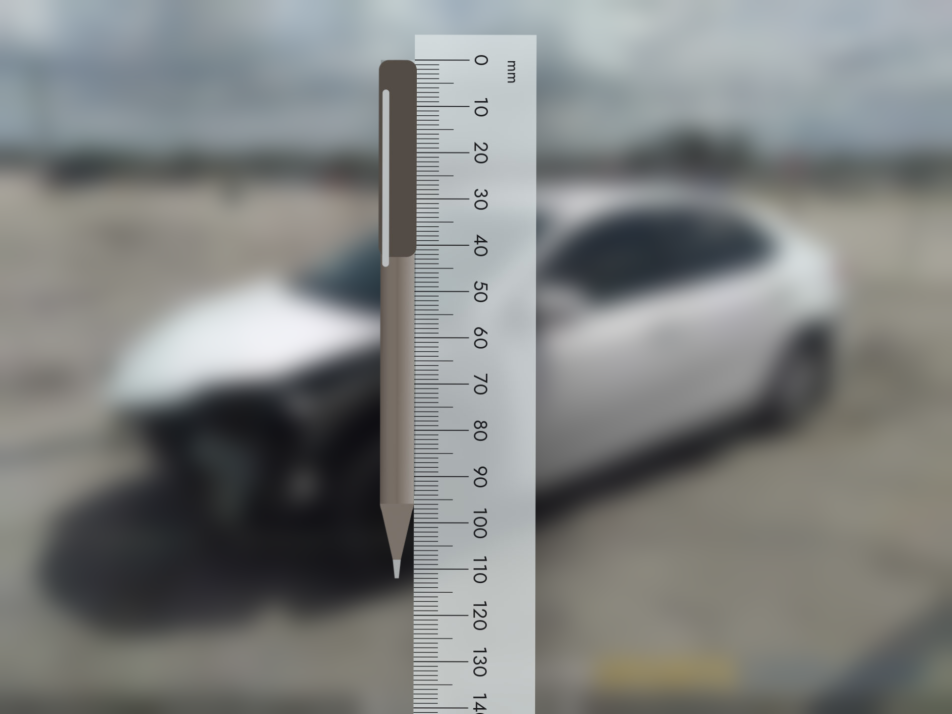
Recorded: {"value": 112, "unit": "mm"}
